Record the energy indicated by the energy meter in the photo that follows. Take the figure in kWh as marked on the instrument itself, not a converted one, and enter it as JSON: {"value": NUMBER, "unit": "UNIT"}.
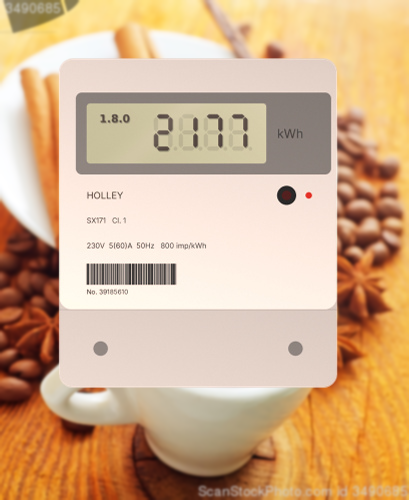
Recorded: {"value": 2177, "unit": "kWh"}
